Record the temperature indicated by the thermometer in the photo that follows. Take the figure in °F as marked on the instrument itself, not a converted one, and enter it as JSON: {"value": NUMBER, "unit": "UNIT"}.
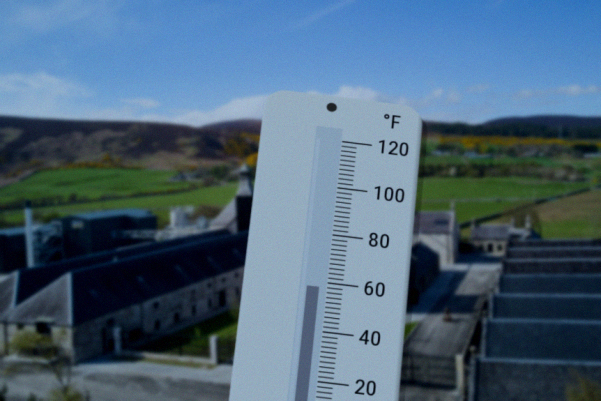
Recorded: {"value": 58, "unit": "°F"}
